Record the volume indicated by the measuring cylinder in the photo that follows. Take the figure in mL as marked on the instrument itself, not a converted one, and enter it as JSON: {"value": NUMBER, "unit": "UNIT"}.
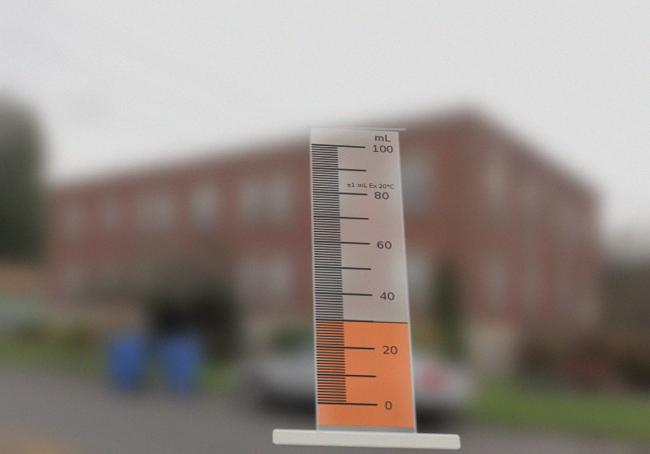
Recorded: {"value": 30, "unit": "mL"}
